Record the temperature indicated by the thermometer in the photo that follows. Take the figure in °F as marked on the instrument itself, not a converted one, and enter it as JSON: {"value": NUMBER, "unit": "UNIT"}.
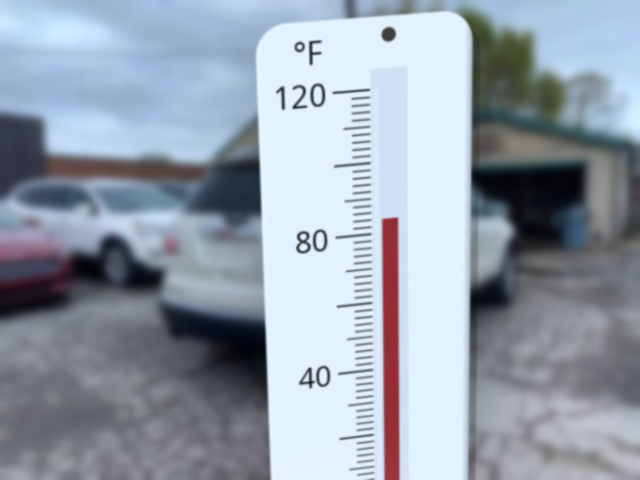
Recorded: {"value": 84, "unit": "°F"}
